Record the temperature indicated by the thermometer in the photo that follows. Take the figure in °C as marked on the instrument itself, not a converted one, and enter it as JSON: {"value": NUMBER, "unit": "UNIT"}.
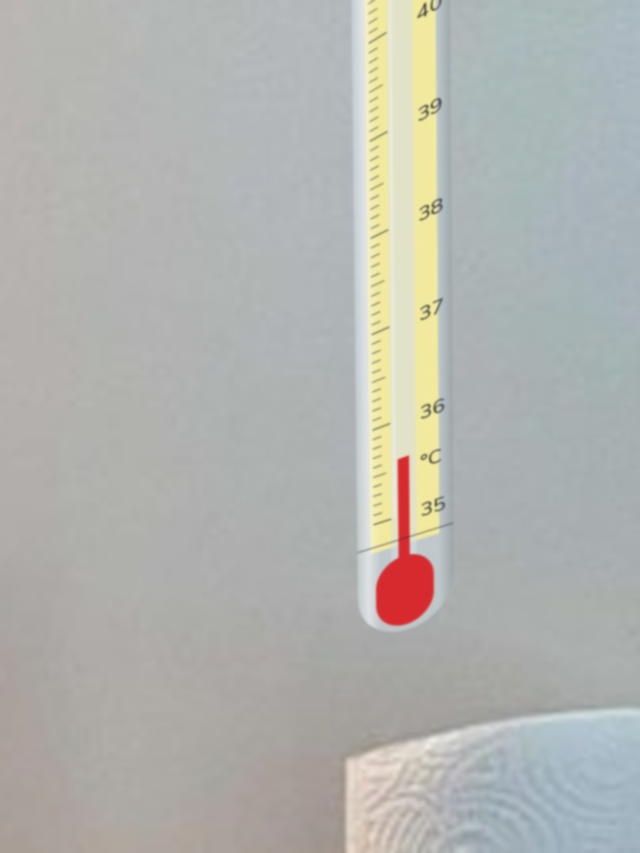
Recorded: {"value": 35.6, "unit": "°C"}
